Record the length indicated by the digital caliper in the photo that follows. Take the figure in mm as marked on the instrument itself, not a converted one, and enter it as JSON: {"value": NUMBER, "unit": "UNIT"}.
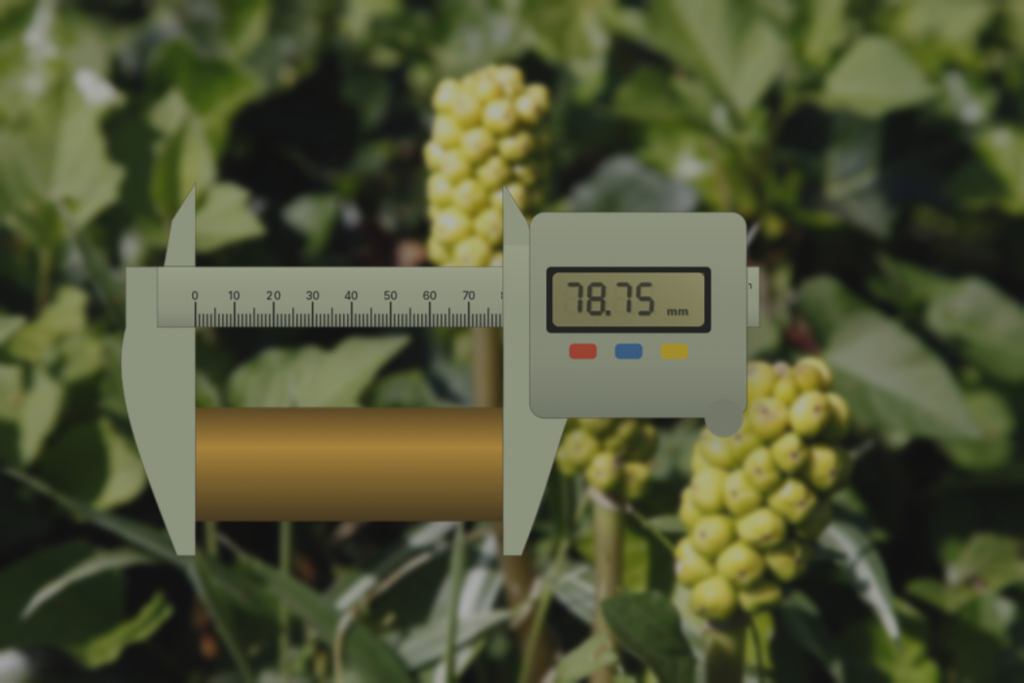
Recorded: {"value": 78.75, "unit": "mm"}
